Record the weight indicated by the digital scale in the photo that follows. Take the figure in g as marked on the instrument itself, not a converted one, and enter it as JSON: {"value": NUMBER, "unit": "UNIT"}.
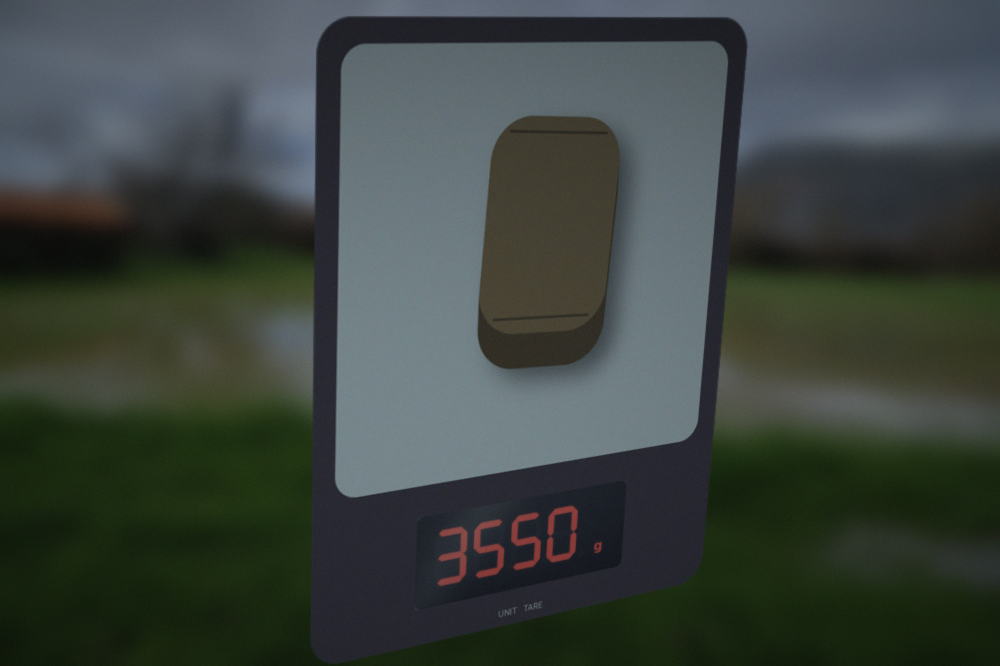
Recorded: {"value": 3550, "unit": "g"}
